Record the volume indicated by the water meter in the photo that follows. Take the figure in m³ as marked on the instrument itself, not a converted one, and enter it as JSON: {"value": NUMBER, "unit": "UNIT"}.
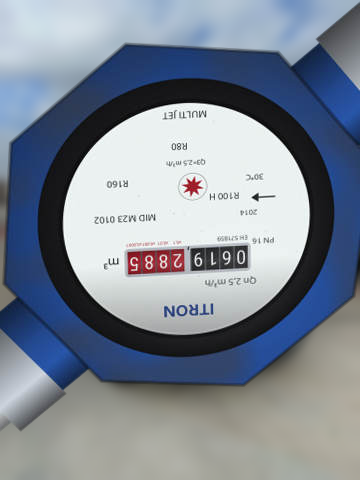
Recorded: {"value": 619.2885, "unit": "m³"}
